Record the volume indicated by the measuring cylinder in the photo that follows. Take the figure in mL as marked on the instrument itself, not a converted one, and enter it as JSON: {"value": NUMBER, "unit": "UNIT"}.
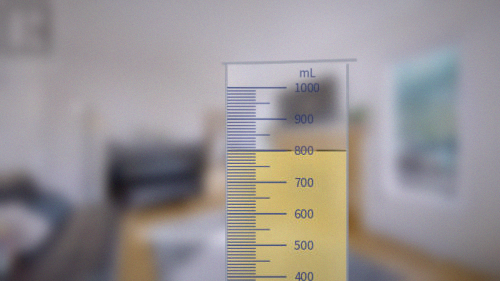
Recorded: {"value": 800, "unit": "mL"}
